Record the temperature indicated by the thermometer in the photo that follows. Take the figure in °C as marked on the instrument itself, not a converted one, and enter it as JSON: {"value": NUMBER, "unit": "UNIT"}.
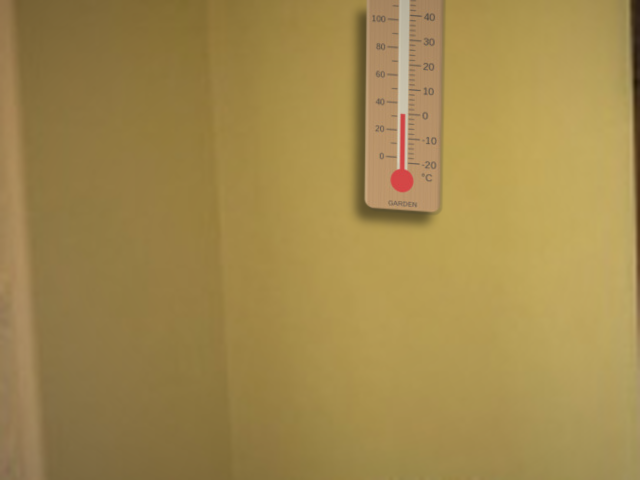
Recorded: {"value": 0, "unit": "°C"}
